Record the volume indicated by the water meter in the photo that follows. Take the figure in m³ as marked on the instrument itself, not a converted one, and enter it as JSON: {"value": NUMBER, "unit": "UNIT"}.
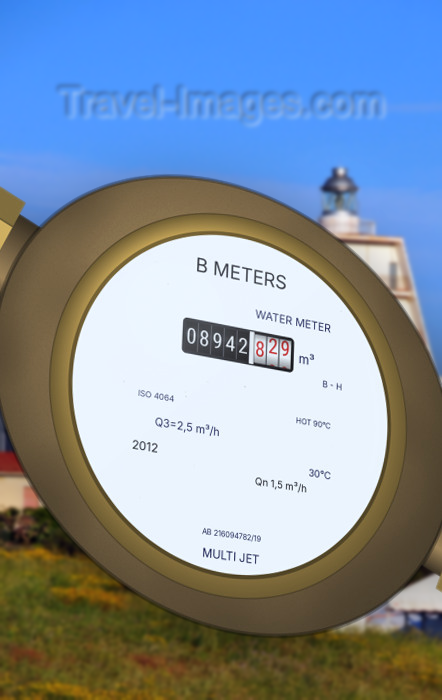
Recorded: {"value": 8942.829, "unit": "m³"}
